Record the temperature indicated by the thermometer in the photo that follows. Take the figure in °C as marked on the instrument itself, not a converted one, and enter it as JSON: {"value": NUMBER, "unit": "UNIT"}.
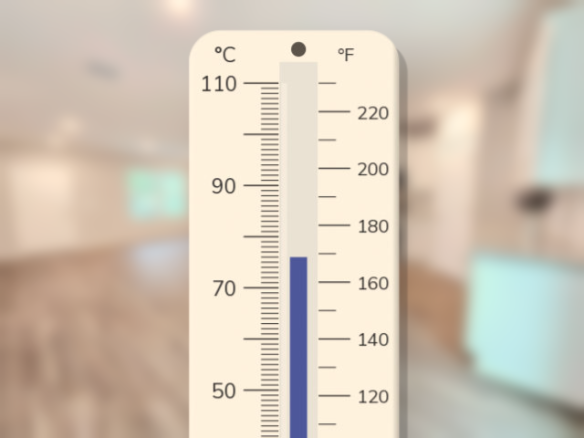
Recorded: {"value": 76, "unit": "°C"}
